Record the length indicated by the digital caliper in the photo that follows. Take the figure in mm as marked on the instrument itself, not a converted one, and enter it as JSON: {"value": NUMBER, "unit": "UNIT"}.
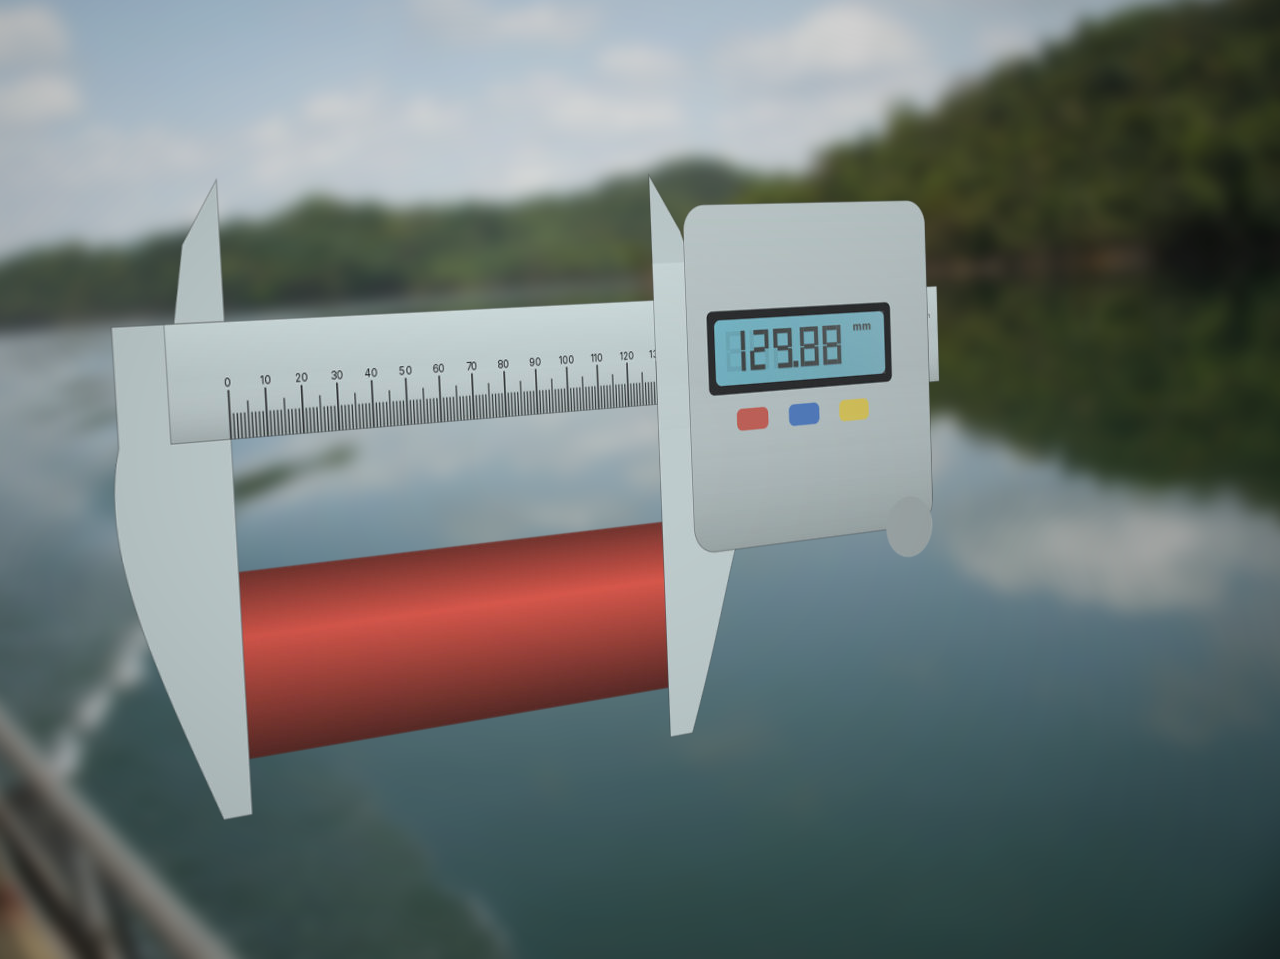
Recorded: {"value": 129.88, "unit": "mm"}
